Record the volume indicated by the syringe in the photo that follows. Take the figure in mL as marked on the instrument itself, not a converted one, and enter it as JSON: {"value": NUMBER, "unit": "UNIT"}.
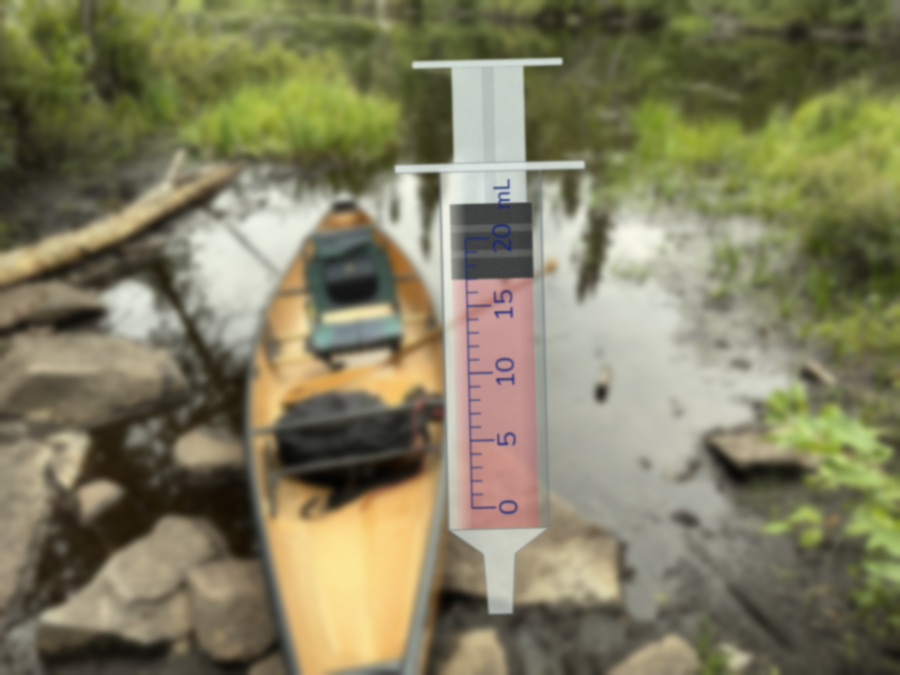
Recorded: {"value": 17, "unit": "mL"}
